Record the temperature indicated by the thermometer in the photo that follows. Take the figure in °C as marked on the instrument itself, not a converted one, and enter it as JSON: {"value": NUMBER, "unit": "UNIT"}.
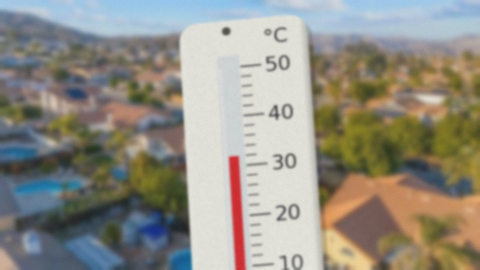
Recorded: {"value": 32, "unit": "°C"}
